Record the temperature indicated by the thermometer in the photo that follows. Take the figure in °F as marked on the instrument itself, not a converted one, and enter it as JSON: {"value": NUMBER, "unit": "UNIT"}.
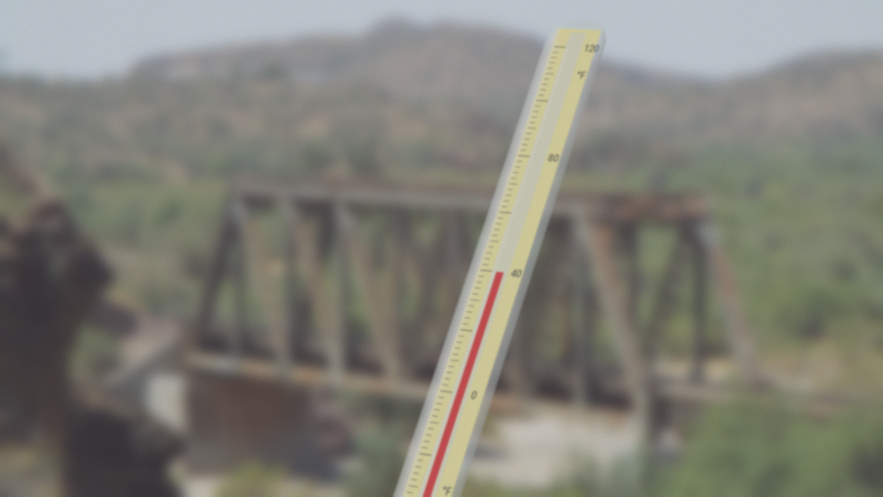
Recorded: {"value": 40, "unit": "°F"}
